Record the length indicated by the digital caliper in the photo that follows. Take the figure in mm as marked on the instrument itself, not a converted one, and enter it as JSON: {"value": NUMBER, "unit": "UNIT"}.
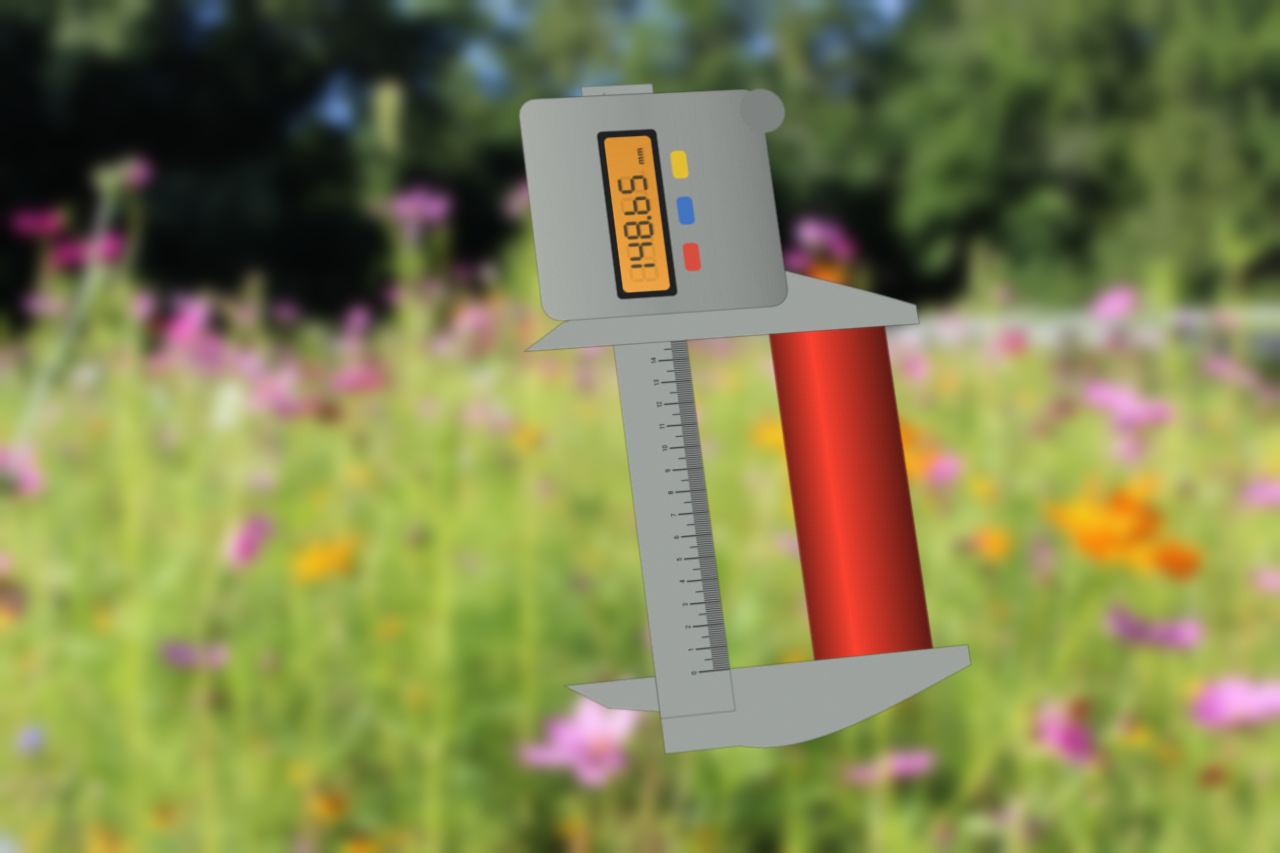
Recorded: {"value": 148.65, "unit": "mm"}
